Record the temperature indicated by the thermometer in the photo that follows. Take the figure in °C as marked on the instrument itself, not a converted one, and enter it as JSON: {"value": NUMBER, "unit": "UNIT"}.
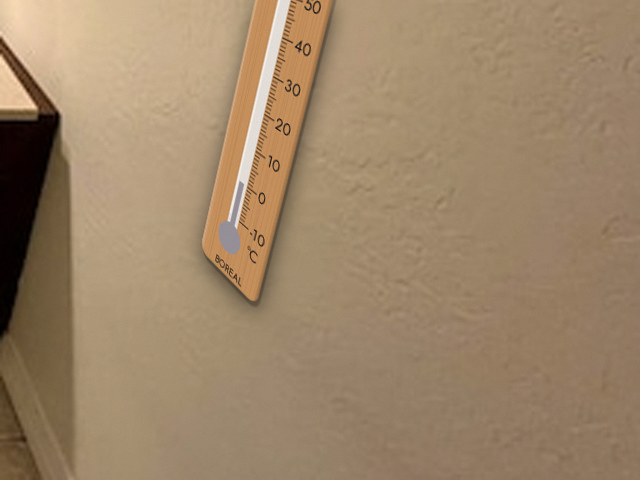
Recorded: {"value": 0, "unit": "°C"}
